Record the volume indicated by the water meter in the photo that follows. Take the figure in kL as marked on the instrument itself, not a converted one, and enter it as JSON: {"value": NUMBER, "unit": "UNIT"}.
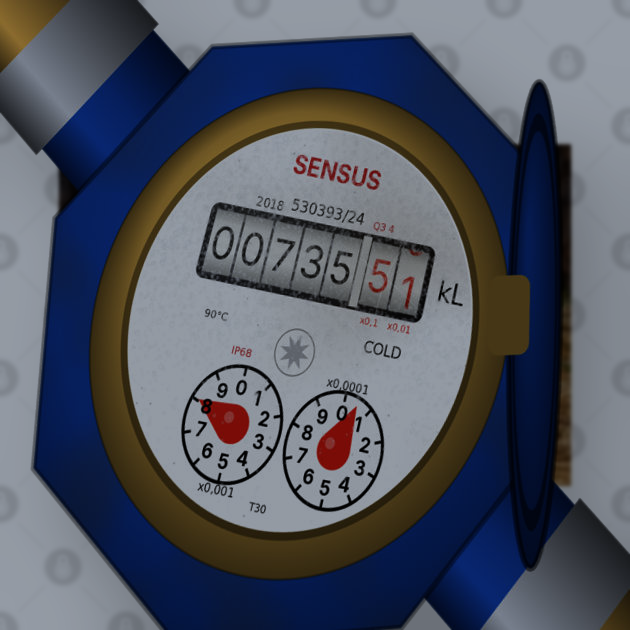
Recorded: {"value": 735.5080, "unit": "kL"}
